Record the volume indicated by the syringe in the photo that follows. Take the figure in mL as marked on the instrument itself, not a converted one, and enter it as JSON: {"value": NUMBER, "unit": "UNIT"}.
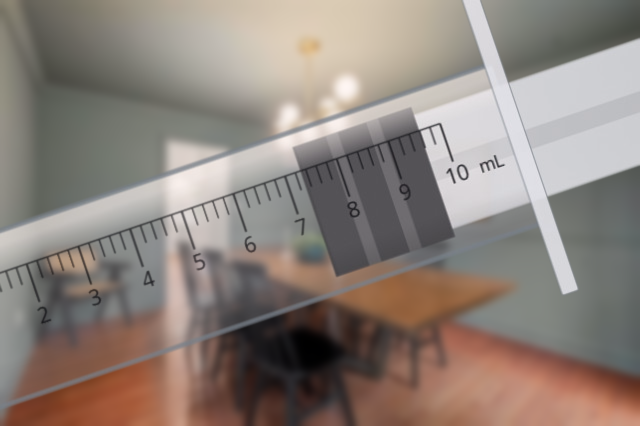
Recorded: {"value": 7.3, "unit": "mL"}
